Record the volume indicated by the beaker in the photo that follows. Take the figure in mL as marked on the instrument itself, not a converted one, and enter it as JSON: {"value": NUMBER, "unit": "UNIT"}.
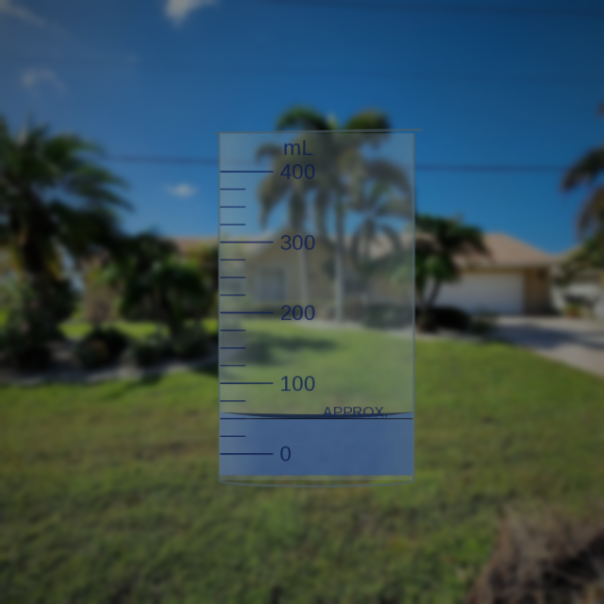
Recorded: {"value": 50, "unit": "mL"}
